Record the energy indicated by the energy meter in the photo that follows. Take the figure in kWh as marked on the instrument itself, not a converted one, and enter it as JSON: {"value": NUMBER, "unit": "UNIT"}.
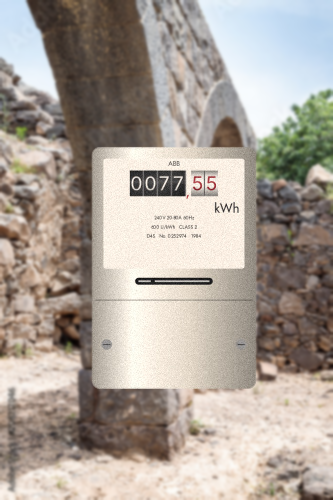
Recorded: {"value": 77.55, "unit": "kWh"}
